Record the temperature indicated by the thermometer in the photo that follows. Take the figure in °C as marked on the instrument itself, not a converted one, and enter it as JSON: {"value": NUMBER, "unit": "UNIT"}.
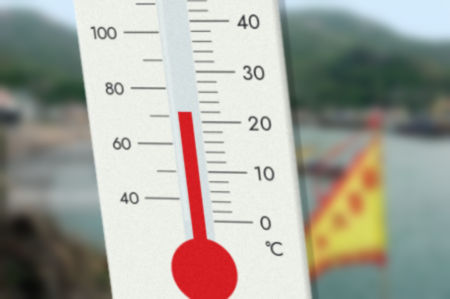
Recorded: {"value": 22, "unit": "°C"}
